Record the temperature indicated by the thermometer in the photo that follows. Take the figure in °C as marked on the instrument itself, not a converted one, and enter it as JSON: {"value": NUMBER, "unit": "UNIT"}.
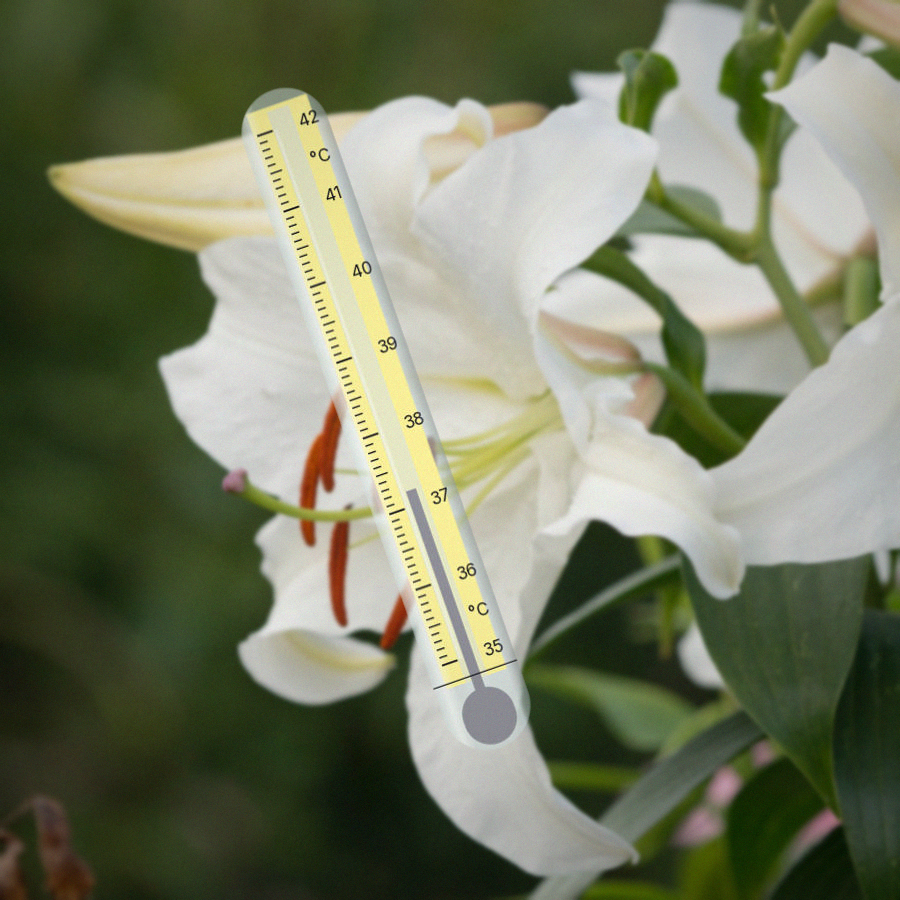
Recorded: {"value": 37.2, "unit": "°C"}
